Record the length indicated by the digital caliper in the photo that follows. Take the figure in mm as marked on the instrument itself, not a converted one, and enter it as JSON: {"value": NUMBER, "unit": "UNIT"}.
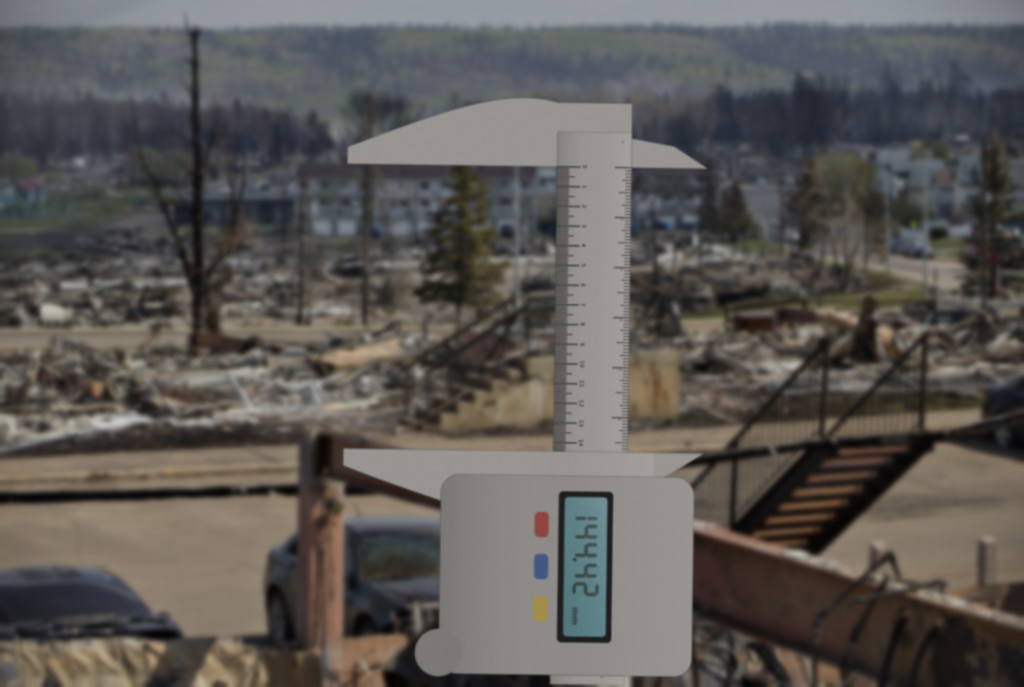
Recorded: {"value": 144.42, "unit": "mm"}
